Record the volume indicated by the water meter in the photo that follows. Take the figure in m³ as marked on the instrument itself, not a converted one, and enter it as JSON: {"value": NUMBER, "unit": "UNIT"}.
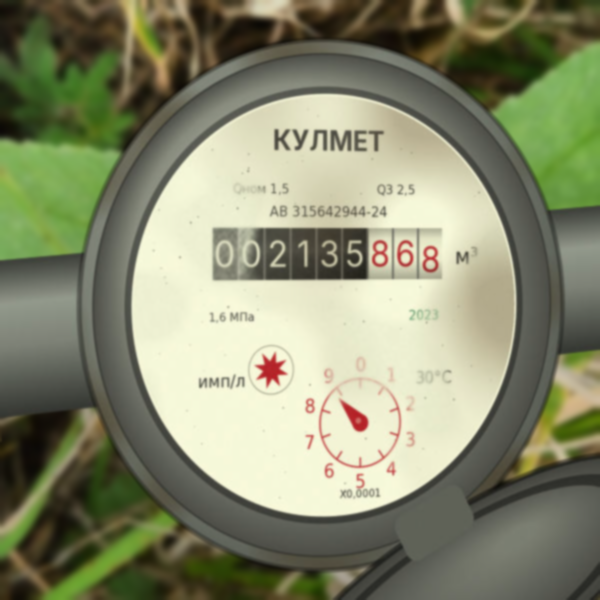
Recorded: {"value": 2135.8678, "unit": "m³"}
